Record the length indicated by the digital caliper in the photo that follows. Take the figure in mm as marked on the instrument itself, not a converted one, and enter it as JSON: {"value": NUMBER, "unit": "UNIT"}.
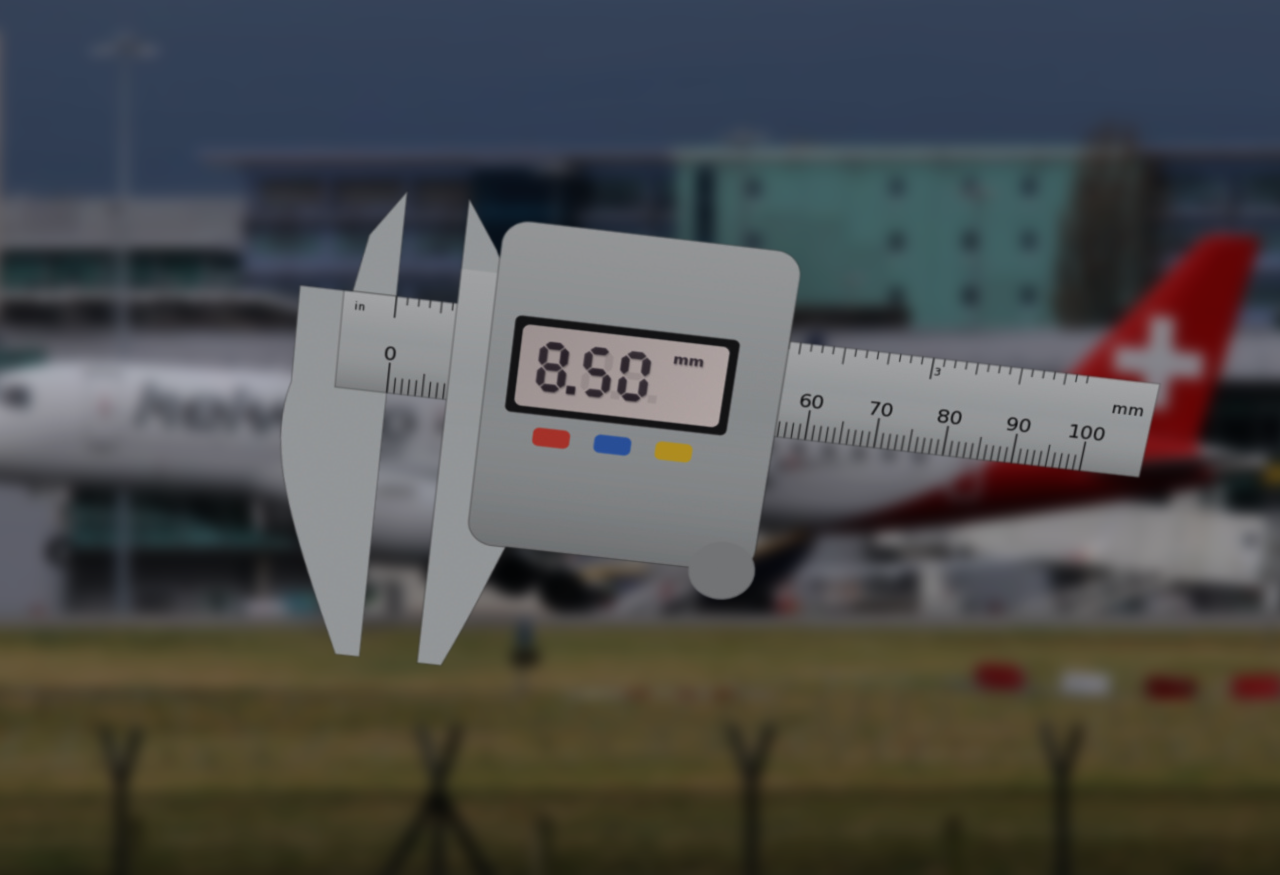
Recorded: {"value": 8.50, "unit": "mm"}
